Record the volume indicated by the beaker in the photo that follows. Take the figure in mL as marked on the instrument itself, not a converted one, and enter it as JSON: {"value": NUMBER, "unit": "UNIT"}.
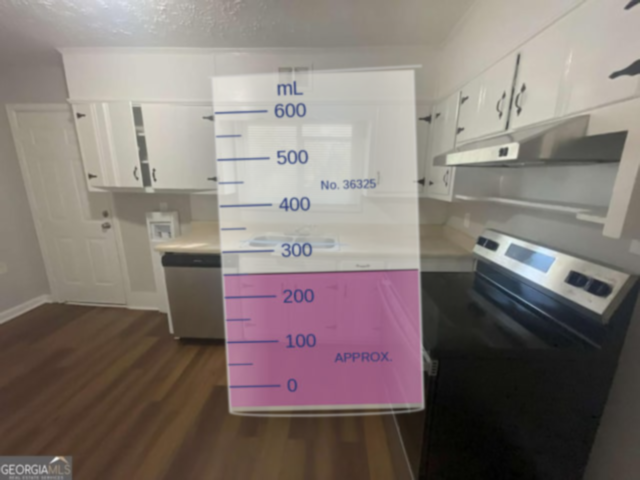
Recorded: {"value": 250, "unit": "mL"}
